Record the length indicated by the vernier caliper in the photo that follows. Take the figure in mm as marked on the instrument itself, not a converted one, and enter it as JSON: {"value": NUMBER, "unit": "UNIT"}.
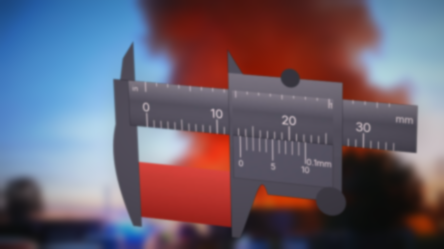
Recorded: {"value": 13.2, "unit": "mm"}
